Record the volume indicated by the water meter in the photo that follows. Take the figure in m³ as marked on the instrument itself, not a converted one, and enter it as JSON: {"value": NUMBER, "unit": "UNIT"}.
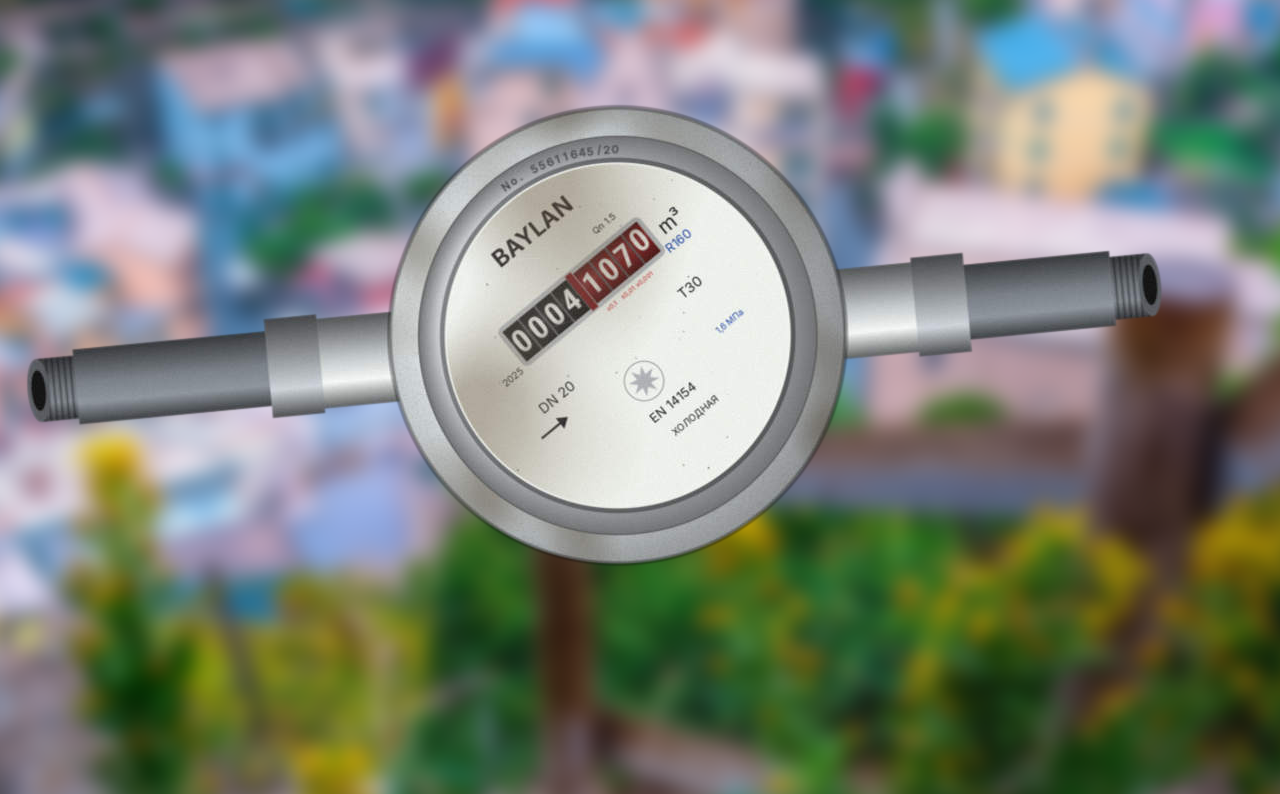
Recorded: {"value": 4.1070, "unit": "m³"}
